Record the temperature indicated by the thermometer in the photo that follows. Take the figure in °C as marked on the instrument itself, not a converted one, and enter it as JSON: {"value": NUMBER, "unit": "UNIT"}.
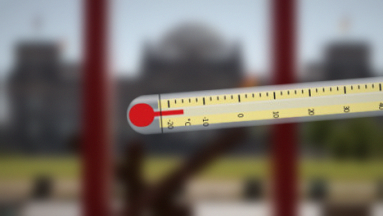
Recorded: {"value": -16, "unit": "°C"}
